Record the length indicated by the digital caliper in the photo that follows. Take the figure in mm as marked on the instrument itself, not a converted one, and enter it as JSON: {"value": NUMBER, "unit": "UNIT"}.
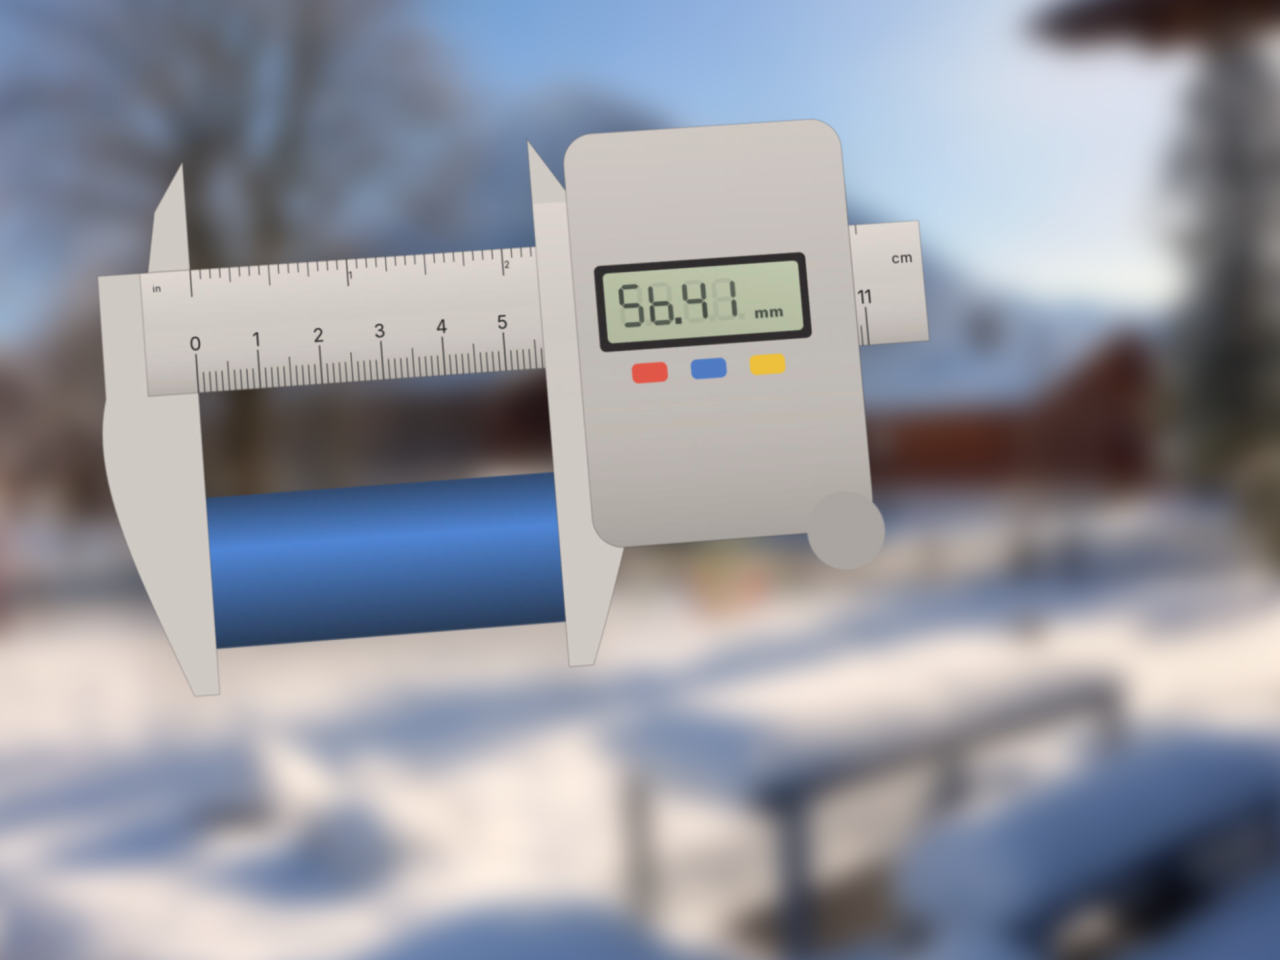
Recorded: {"value": 56.41, "unit": "mm"}
